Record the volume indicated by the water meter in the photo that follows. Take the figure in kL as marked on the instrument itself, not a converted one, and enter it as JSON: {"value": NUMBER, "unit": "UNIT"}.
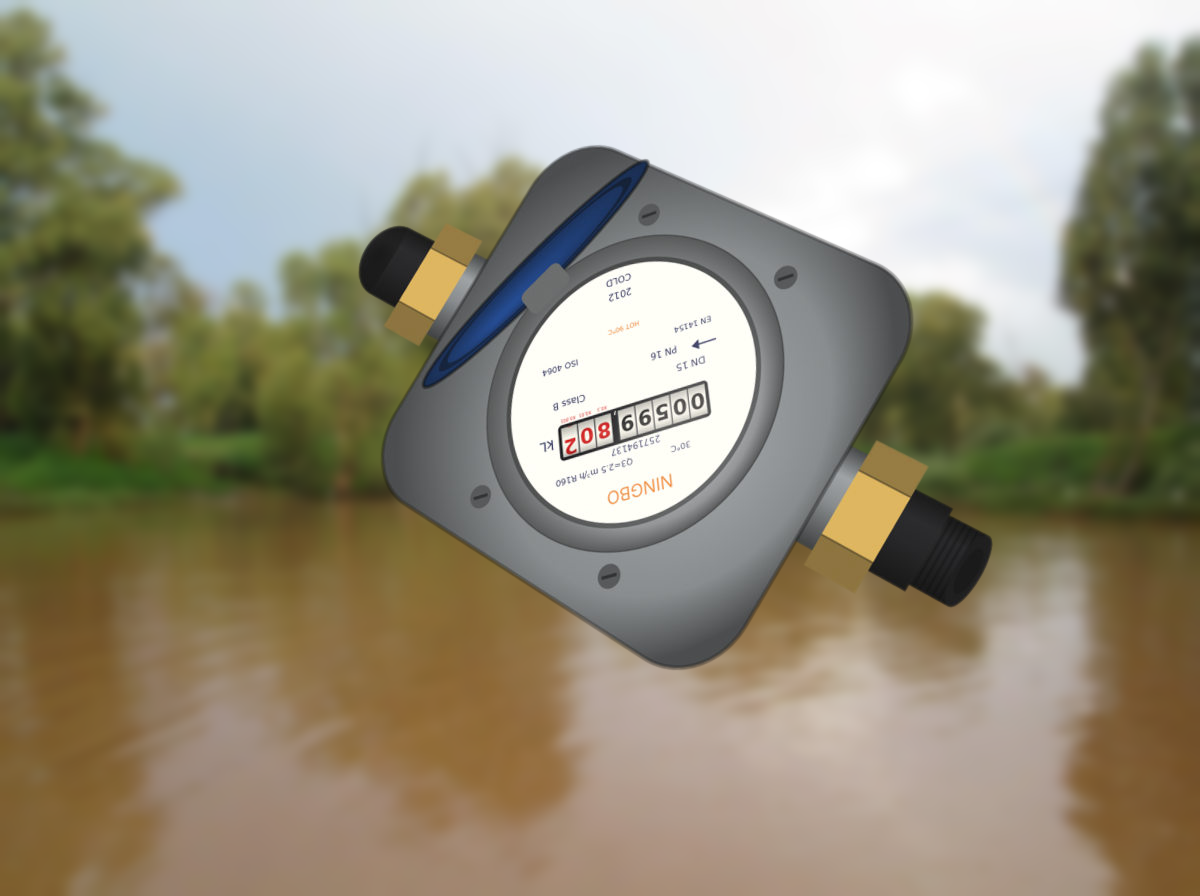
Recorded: {"value": 599.802, "unit": "kL"}
